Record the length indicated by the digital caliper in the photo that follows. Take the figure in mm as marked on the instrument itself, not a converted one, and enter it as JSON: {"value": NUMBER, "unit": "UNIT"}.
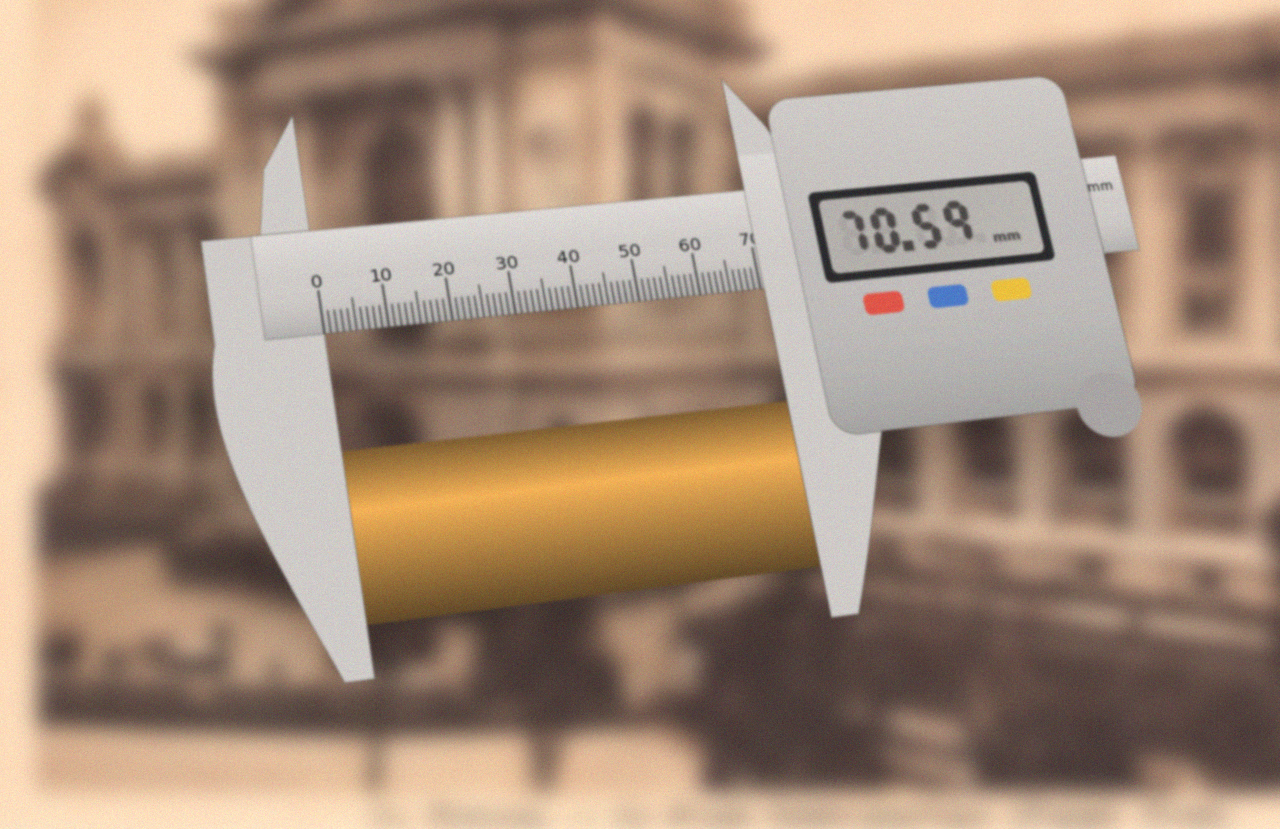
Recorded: {"value": 70.59, "unit": "mm"}
